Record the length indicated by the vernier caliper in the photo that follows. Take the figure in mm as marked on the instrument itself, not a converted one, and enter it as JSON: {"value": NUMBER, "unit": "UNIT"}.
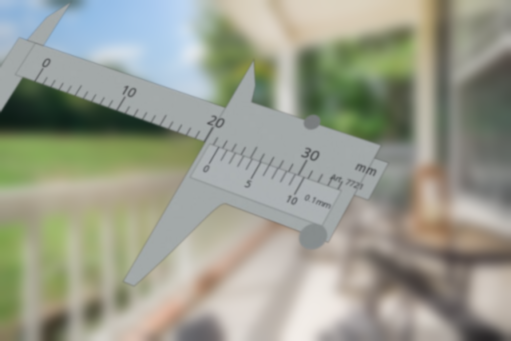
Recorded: {"value": 21.6, "unit": "mm"}
